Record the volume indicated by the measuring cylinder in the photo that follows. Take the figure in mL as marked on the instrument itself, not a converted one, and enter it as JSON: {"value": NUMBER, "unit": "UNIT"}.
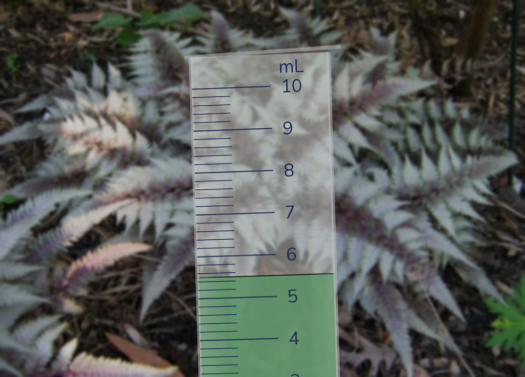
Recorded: {"value": 5.5, "unit": "mL"}
